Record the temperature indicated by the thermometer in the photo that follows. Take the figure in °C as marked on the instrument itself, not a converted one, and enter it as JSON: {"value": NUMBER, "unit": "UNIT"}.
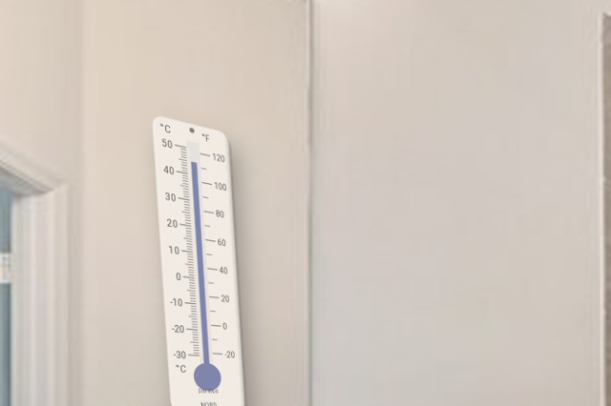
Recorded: {"value": 45, "unit": "°C"}
